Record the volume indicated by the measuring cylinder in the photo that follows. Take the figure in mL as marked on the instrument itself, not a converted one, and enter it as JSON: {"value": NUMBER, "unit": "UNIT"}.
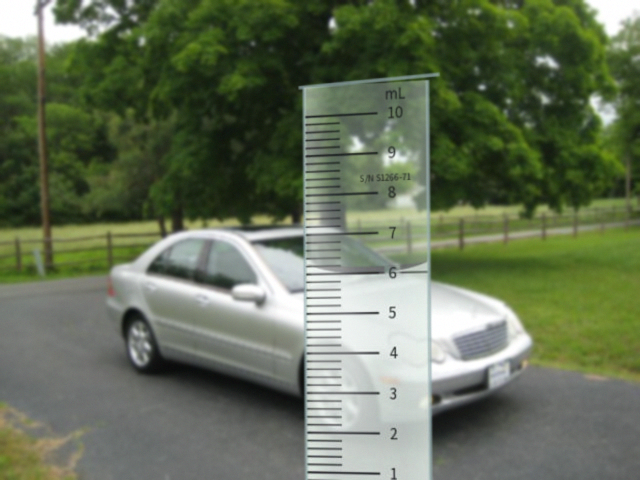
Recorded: {"value": 6, "unit": "mL"}
